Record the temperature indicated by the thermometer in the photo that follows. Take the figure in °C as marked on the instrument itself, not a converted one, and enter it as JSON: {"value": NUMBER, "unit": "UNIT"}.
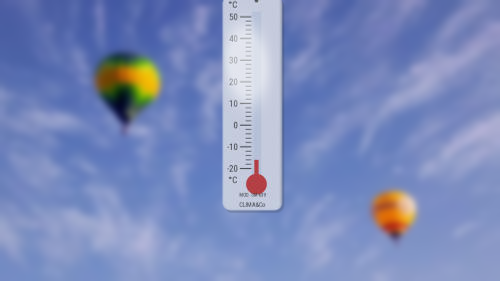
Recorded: {"value": -16, "unit": "°C"}
